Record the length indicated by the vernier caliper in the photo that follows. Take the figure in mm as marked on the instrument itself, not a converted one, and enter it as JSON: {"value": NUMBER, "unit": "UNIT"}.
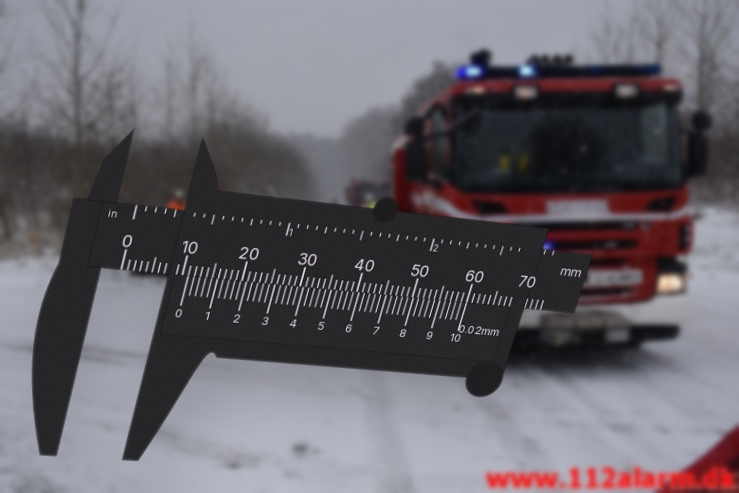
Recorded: {"value": 11.0, "unit": "mm"}
